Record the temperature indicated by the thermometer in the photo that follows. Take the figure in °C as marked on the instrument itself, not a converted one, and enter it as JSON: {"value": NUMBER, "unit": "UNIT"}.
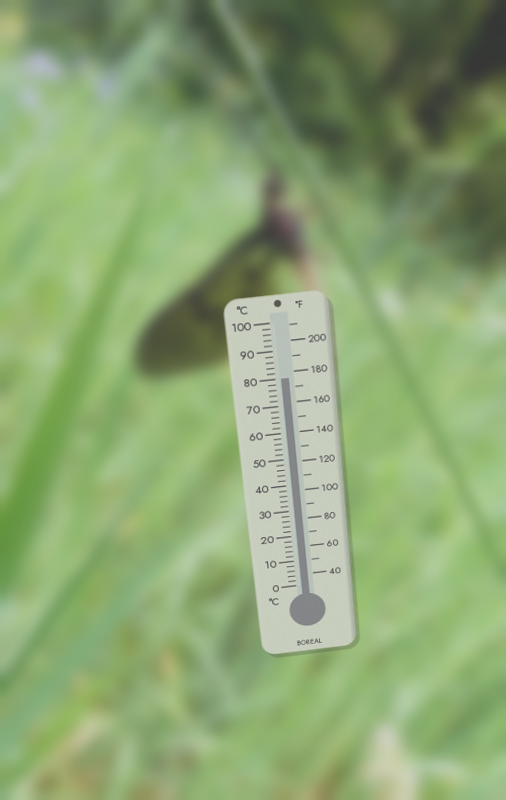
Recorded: {"value": 80, "unit": "°C"}
